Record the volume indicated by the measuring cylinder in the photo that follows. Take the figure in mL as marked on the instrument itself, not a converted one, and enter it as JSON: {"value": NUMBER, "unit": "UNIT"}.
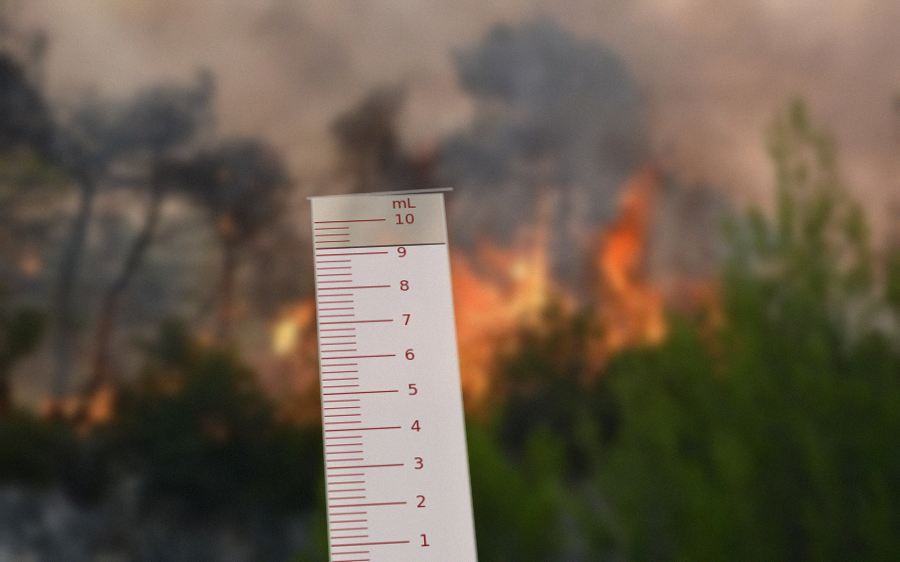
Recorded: {"value": 9.2, "unit": "mL"}
